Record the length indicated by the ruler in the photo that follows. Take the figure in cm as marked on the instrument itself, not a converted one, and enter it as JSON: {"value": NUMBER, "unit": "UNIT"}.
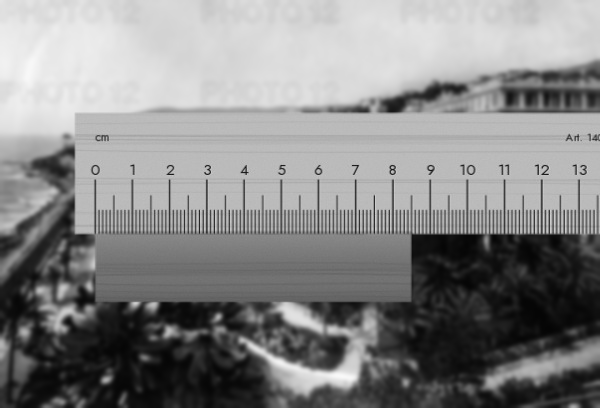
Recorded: {"value": 8.5, "unit": "cm"}
